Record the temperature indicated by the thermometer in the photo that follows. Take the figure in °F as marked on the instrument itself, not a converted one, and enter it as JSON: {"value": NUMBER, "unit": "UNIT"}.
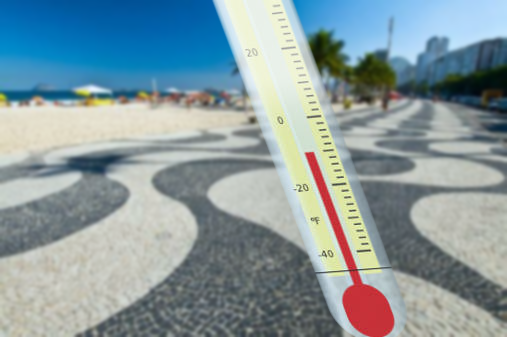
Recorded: {"value": -10, "unit": "°F"}
